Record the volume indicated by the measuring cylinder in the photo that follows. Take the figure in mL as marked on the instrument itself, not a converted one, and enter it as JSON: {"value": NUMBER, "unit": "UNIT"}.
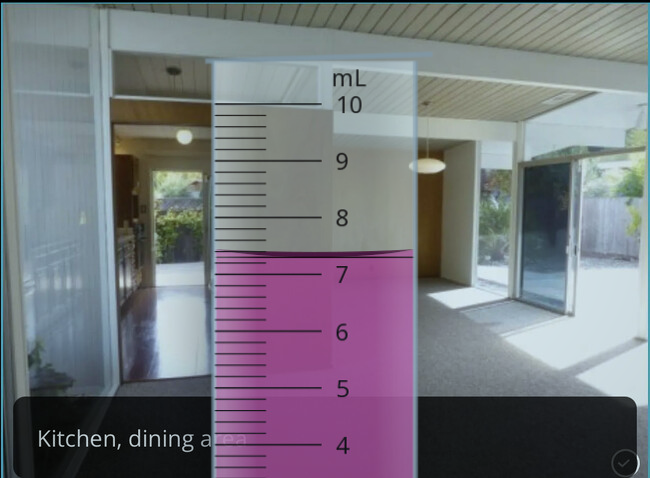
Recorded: {"value": 7.3, "unit": "mL"}
